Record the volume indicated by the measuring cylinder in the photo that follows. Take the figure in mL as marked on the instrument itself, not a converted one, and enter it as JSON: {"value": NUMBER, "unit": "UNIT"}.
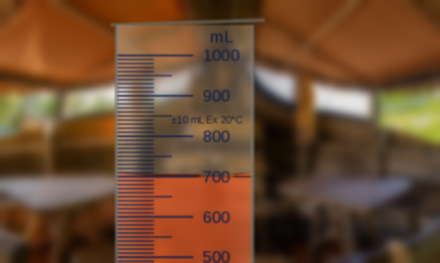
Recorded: {"value": 700, "unit": "mL"}
